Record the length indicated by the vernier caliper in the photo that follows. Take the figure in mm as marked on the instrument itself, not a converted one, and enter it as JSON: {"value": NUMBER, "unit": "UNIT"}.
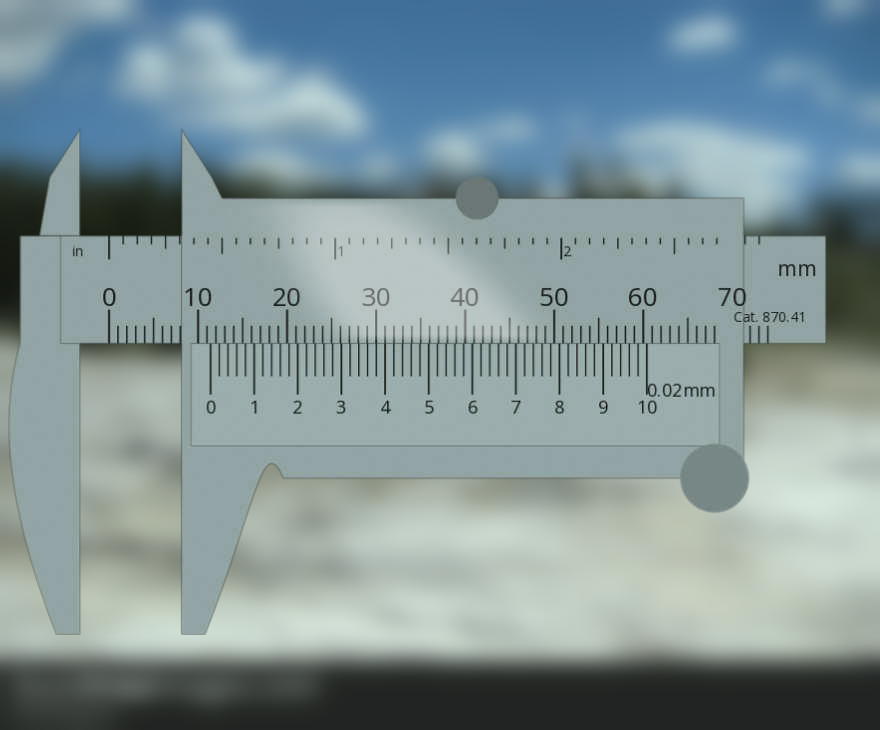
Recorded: {"value": 11.4, "unit": "mm"}
